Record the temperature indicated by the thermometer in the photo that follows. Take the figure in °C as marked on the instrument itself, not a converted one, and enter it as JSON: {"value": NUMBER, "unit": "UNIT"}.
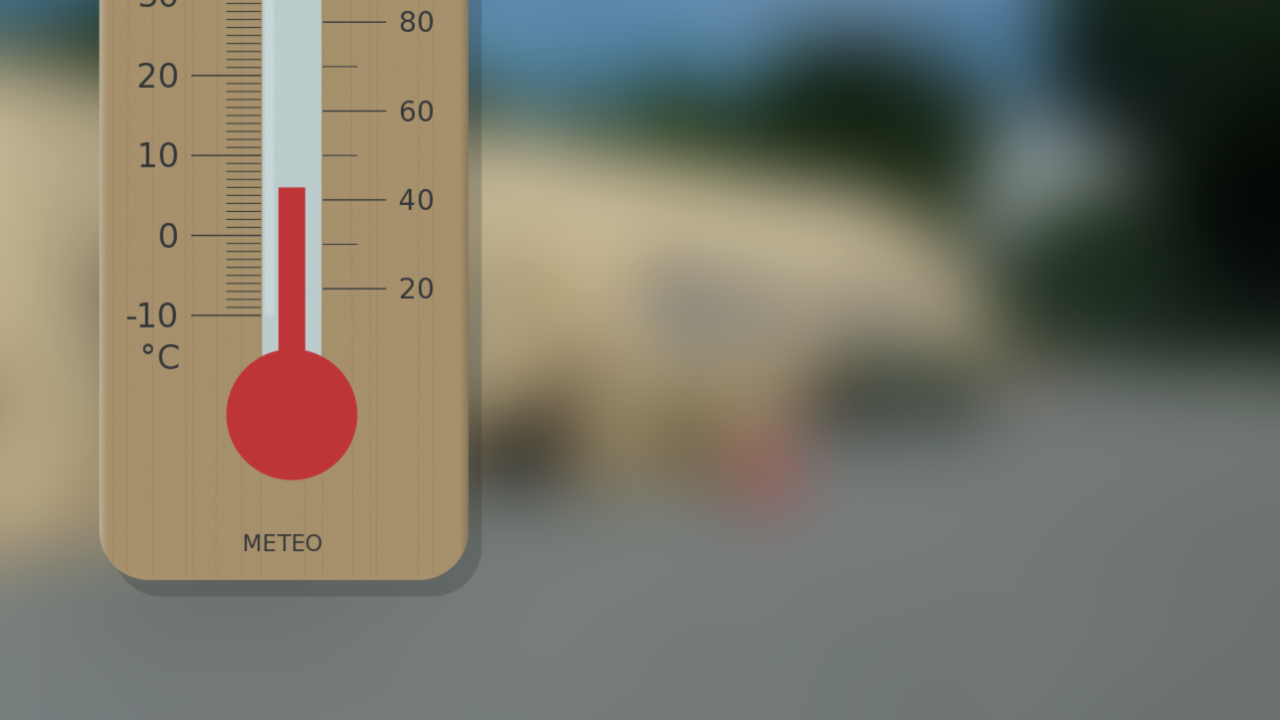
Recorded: {"value": 6, "unit": "°C"}
